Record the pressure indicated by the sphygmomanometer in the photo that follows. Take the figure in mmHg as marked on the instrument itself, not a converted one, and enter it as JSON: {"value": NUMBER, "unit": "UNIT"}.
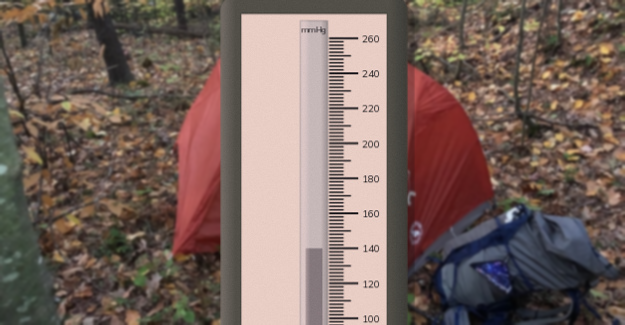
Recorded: {"value": 140, "unit": "mmHg"}
